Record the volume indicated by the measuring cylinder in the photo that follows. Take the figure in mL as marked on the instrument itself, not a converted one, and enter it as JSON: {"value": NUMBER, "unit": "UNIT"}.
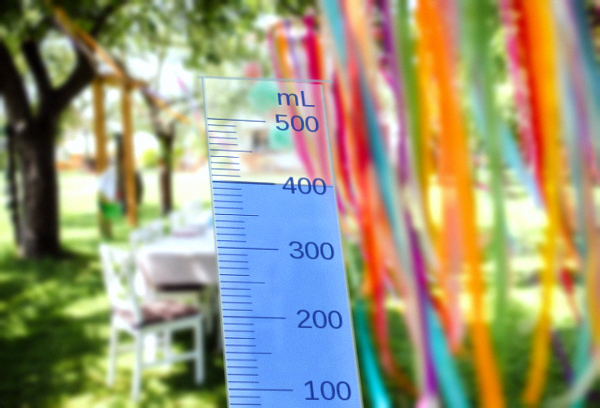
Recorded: {"value": 400, "unit": "mL"}
